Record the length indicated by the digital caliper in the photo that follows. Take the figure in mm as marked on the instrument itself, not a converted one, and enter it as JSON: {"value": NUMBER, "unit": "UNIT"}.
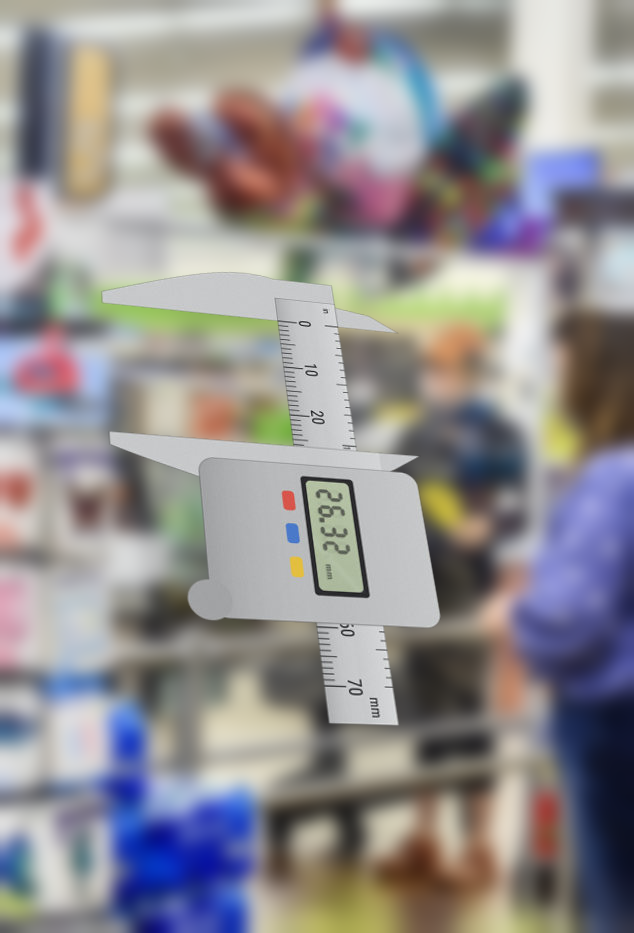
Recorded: {"value": 26.32, "unit": "mm"}
